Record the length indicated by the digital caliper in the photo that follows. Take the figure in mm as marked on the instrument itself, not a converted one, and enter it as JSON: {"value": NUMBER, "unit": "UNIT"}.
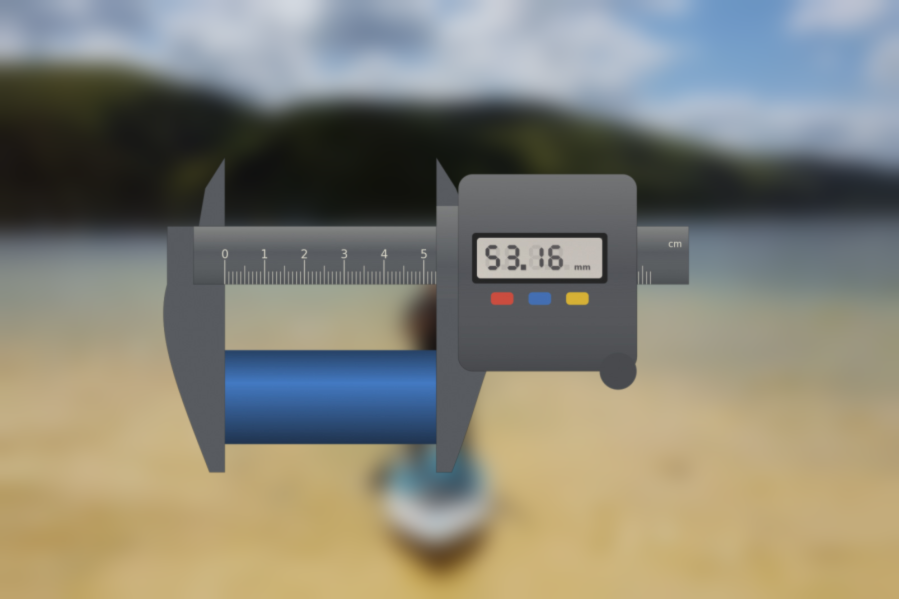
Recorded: {"value": 53.16, "unit": "mm"}
